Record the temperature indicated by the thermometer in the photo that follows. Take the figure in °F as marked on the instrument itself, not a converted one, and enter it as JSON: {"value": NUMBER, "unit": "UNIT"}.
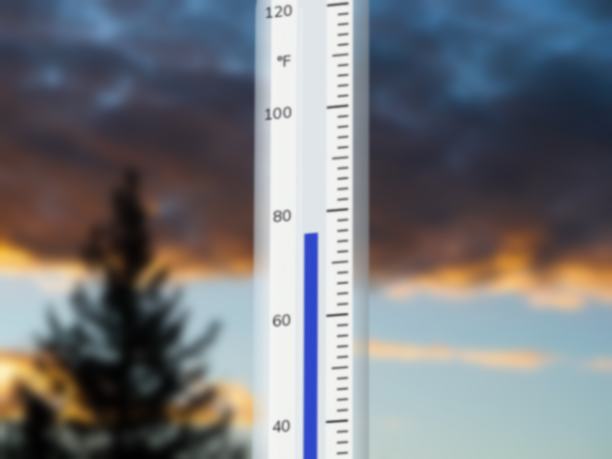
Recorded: {"value": 76, "unit": "°F"}
